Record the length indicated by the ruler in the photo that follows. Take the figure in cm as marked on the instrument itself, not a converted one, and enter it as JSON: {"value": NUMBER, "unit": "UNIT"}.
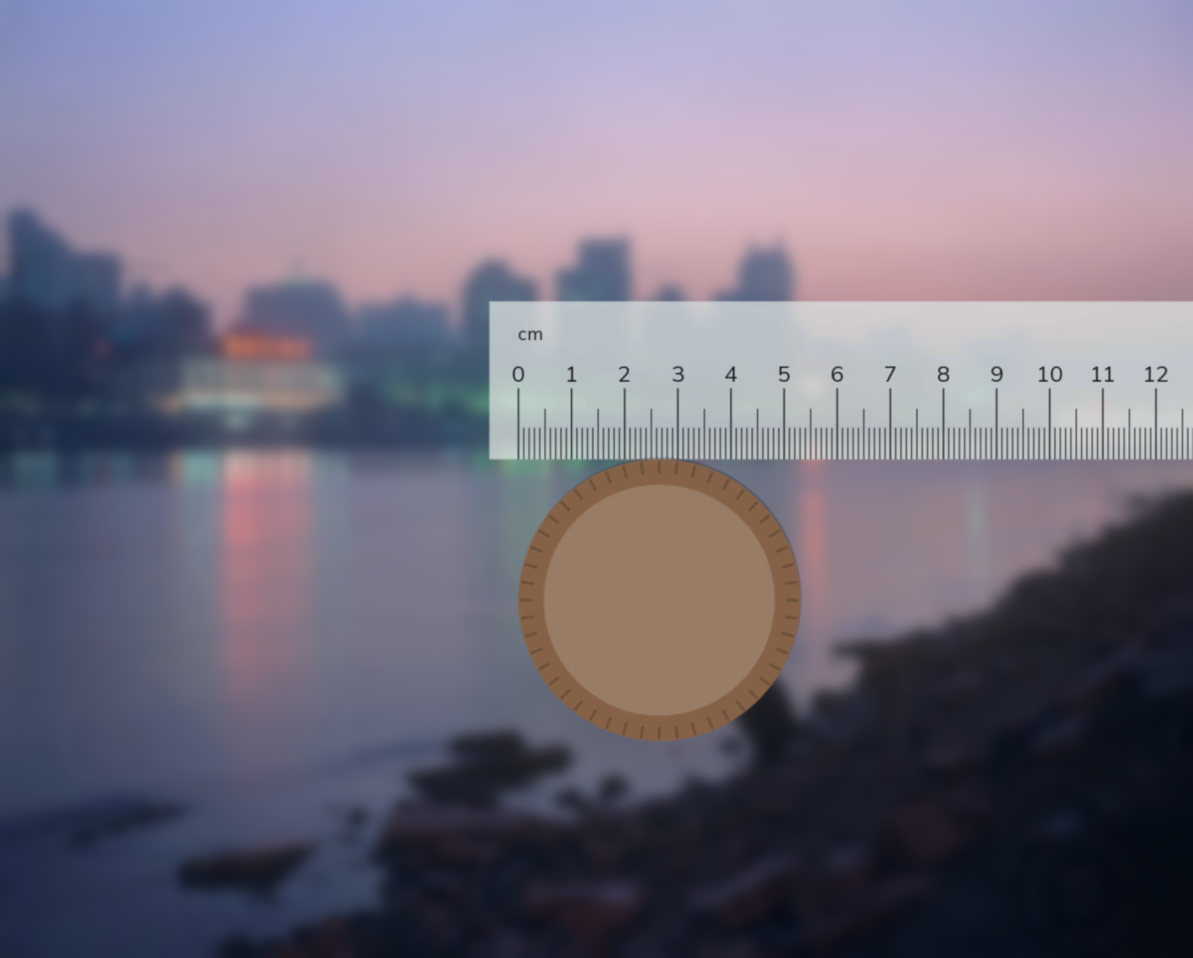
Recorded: {"value": 5.3, "unit": "cm"}
